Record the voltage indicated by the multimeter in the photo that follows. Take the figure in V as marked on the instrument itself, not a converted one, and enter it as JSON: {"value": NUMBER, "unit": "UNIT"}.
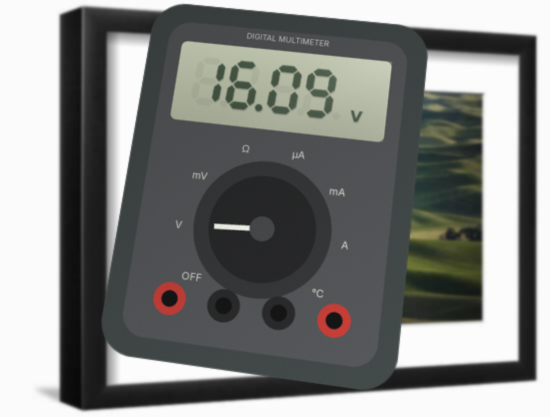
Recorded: {"value": 16.09, "unit": "V"}
